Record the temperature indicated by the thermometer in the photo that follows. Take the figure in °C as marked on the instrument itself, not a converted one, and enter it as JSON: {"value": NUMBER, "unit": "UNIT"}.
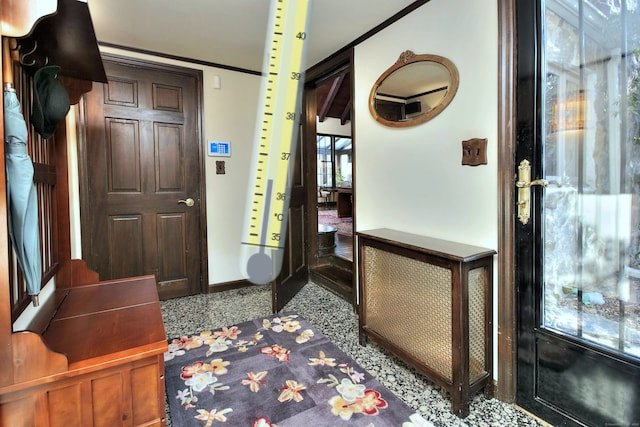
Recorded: {"value": 36.4, "unit": "°C"}
